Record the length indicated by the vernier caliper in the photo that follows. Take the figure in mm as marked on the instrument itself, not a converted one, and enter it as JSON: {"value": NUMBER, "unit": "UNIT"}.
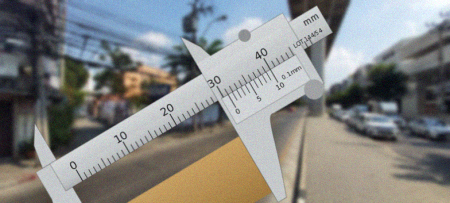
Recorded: {"value": 31.0, "unit": "mm"}
